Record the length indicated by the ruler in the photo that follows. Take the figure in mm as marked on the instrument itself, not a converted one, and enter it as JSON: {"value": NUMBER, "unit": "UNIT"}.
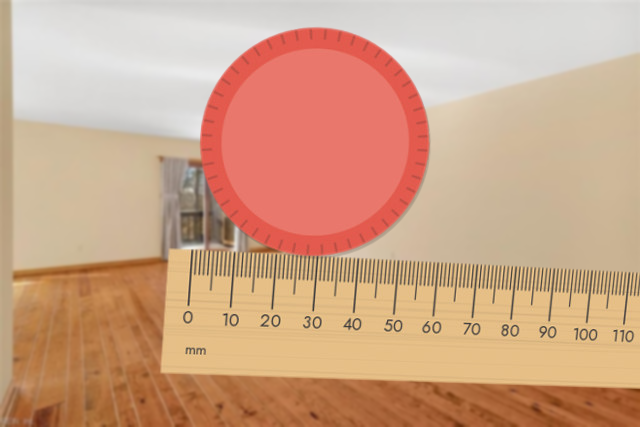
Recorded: {"value": 55, "unit": "mm"}
